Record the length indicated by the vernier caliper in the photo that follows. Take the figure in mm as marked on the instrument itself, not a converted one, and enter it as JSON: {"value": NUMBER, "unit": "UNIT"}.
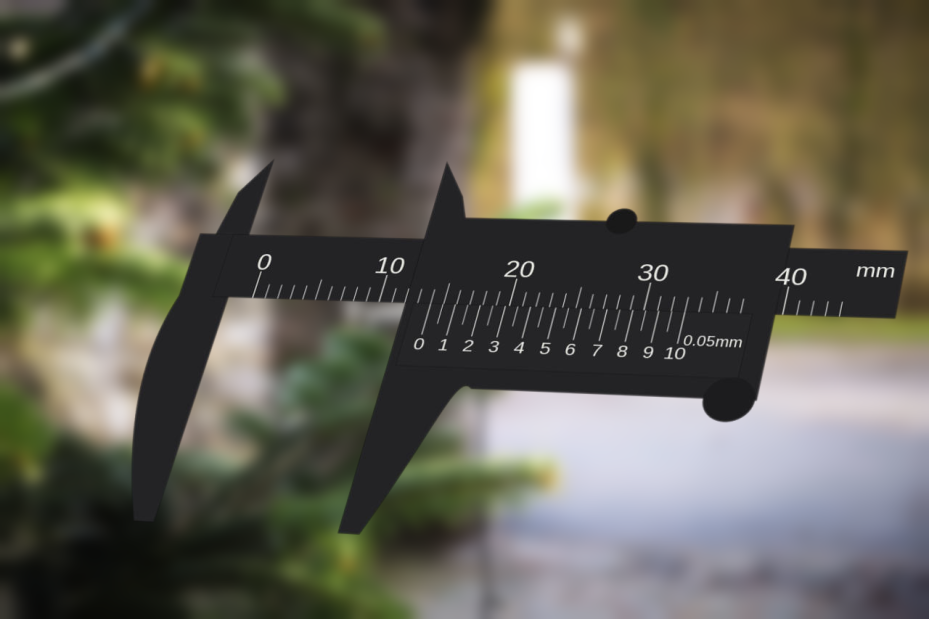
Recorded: {"value": 14.0, "unit": "mm"}
